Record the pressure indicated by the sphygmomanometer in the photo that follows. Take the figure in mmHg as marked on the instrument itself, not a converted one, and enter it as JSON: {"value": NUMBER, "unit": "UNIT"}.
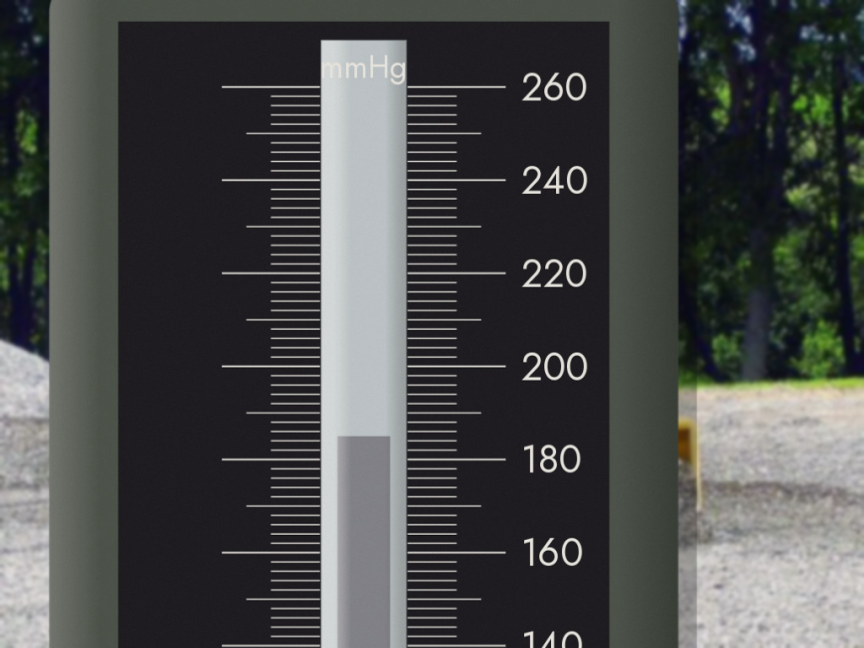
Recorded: {"value": 185, "unit": "mmHg"}
